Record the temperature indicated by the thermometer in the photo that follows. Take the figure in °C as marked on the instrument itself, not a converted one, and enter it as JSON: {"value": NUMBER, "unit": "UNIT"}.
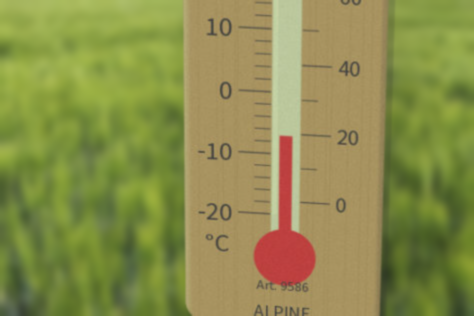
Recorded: {"value": -7, "unit": "°C"}
